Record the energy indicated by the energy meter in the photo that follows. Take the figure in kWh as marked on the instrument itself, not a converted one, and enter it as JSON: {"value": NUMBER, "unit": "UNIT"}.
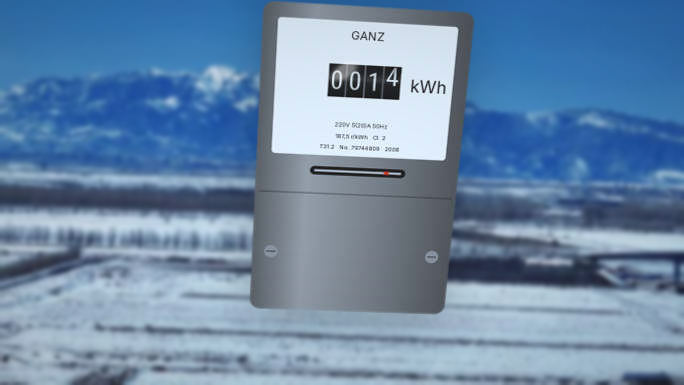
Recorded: {"value": 14, "unit": "kWh"}
